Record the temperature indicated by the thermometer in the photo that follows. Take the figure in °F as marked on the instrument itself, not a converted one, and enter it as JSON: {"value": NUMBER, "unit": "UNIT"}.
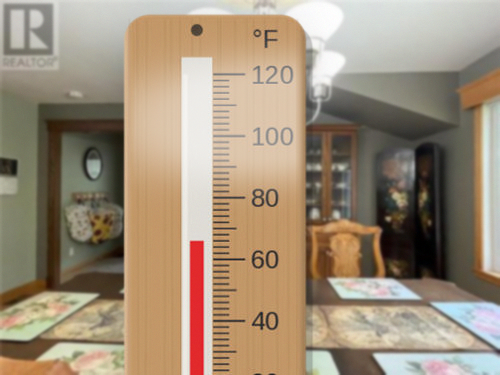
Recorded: {"value": 66, "unit": "°F"}
